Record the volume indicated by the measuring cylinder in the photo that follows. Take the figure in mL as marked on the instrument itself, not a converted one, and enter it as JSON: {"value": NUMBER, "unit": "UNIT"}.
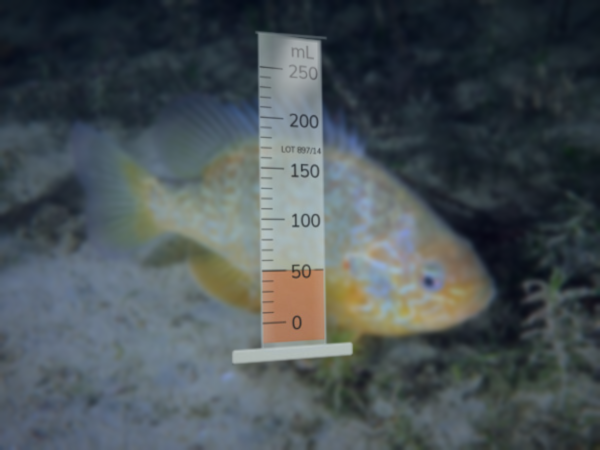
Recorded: {"value": 50, "unit": "mL"}
